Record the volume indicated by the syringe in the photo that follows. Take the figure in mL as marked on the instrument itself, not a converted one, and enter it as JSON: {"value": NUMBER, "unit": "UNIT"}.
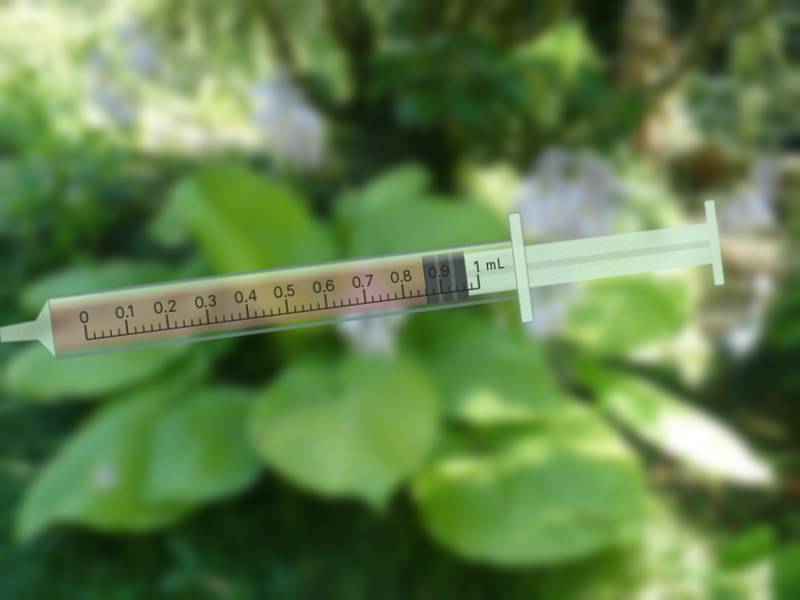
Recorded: {"value": 0.86, "unit": "mL"}
